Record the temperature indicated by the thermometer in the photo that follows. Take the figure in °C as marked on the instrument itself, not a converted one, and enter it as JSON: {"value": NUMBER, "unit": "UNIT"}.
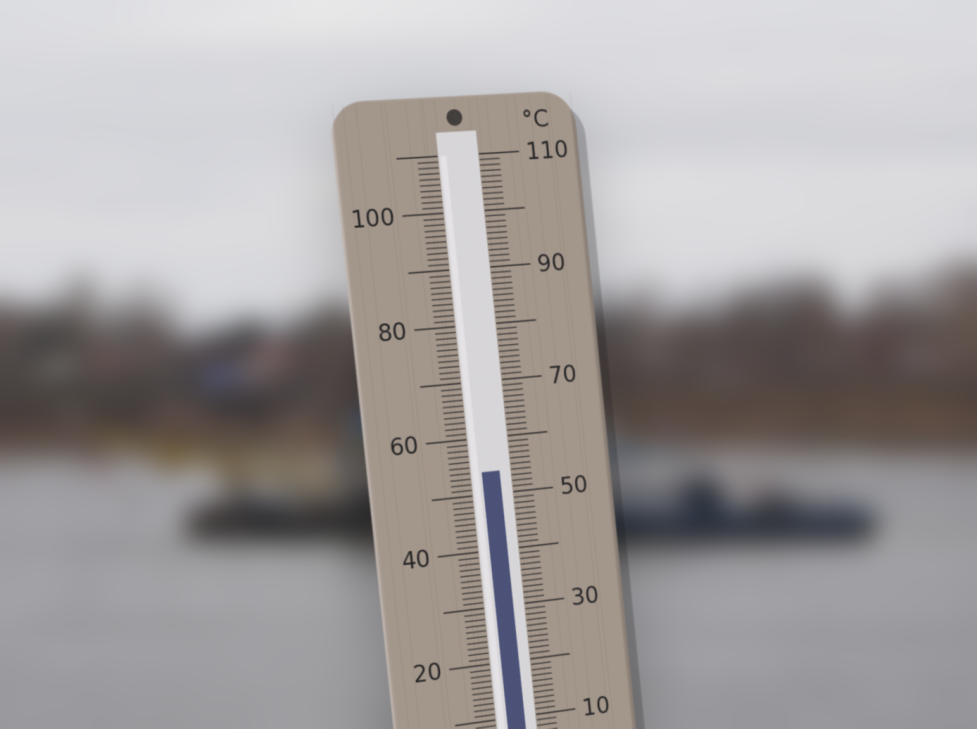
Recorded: {"value": 54, "unit": "°C"}
